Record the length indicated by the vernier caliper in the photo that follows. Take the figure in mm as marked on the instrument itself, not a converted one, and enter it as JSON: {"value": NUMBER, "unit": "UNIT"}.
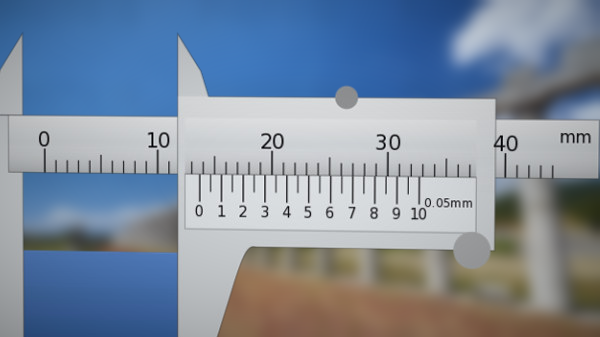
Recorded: {"value": 13.7, "unit": "mm"}
